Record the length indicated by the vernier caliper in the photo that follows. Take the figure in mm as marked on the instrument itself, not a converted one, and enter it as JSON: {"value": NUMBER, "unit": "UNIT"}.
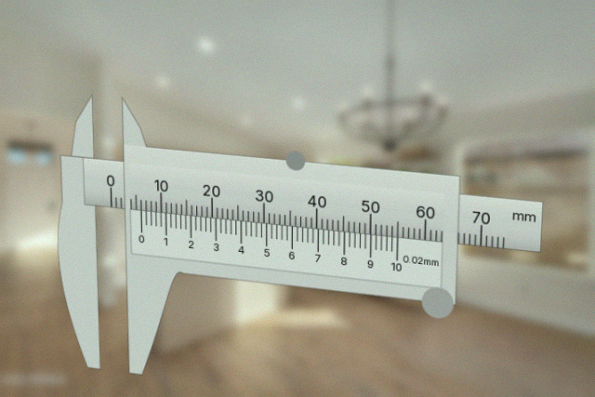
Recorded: {"value": 6.0, "unit": "mm"}
